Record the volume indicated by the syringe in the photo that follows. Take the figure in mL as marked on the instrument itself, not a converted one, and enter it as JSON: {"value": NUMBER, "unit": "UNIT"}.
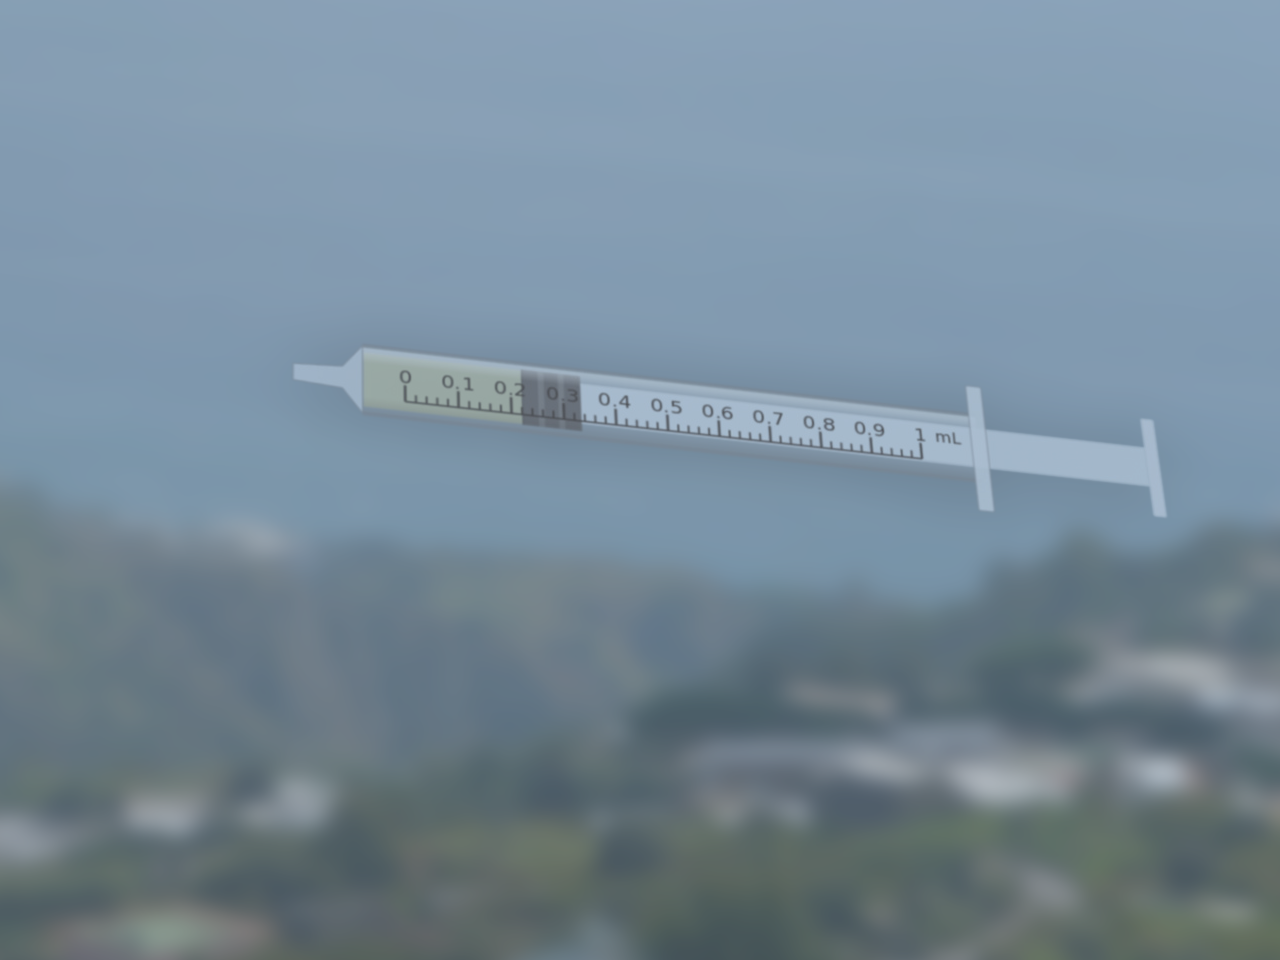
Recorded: {"value": 0.22, "unit": "mL"}
